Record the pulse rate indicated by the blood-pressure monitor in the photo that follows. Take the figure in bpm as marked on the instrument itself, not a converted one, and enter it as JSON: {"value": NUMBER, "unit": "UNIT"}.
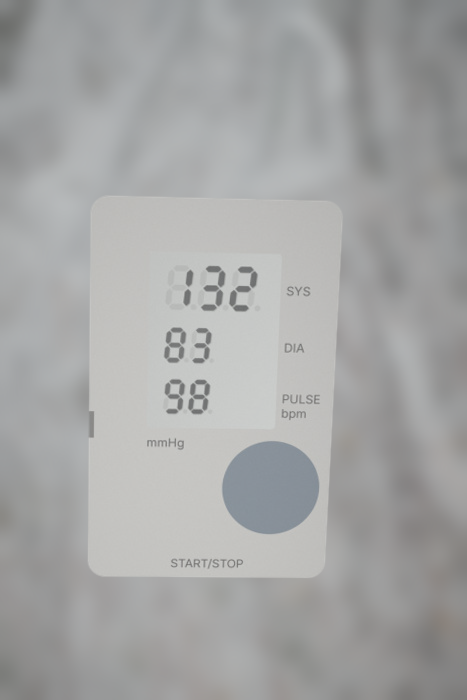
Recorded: {"value": 98, "unit": "bpm"}
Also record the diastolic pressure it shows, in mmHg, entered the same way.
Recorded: {"value": 83, "unit": "mmHg"}
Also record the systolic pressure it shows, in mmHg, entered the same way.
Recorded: {"value": 132, "unit": "mmHg"}
